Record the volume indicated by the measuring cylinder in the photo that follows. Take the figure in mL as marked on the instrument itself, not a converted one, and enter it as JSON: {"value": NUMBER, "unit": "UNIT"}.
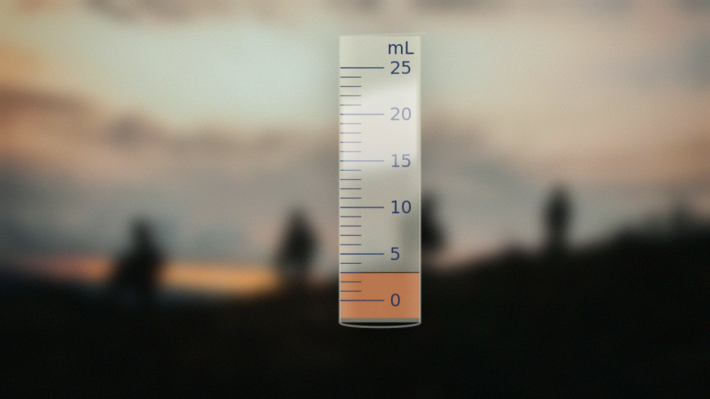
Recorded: {"value": 3, "unit": "mL"}
